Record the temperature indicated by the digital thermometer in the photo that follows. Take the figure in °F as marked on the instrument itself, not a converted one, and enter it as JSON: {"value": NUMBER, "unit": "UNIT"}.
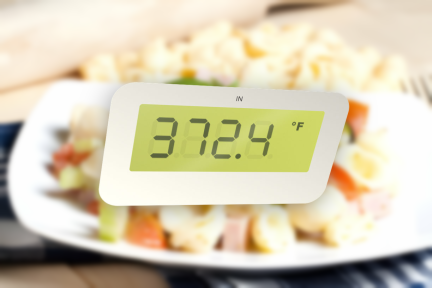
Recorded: {"value": 372.4, "unit": "°F"}
